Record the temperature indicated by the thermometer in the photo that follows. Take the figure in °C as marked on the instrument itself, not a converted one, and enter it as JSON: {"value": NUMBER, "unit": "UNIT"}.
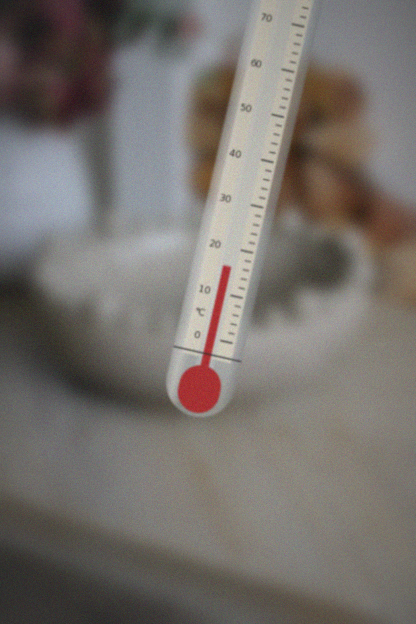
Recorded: {"value": 16, "unit": "°C"}
